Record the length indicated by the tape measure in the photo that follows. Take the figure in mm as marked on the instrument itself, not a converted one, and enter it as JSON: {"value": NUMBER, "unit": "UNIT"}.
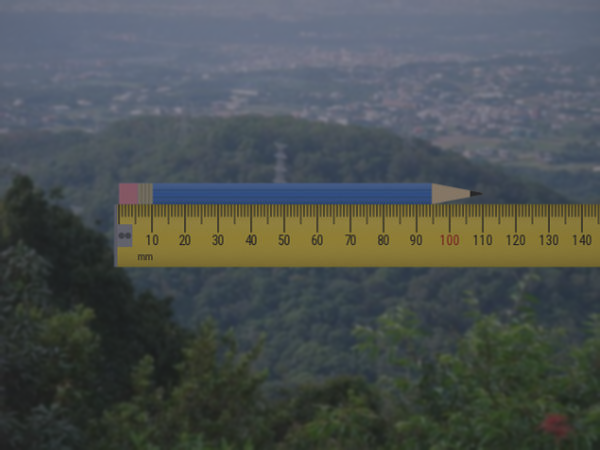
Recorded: {"value": 110, "unit": "mm"}
